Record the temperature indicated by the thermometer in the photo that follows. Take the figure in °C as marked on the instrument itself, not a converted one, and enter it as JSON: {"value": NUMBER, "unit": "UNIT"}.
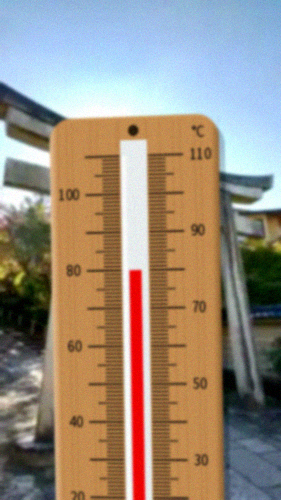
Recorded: {"value": 80, "unit": "°C"}
